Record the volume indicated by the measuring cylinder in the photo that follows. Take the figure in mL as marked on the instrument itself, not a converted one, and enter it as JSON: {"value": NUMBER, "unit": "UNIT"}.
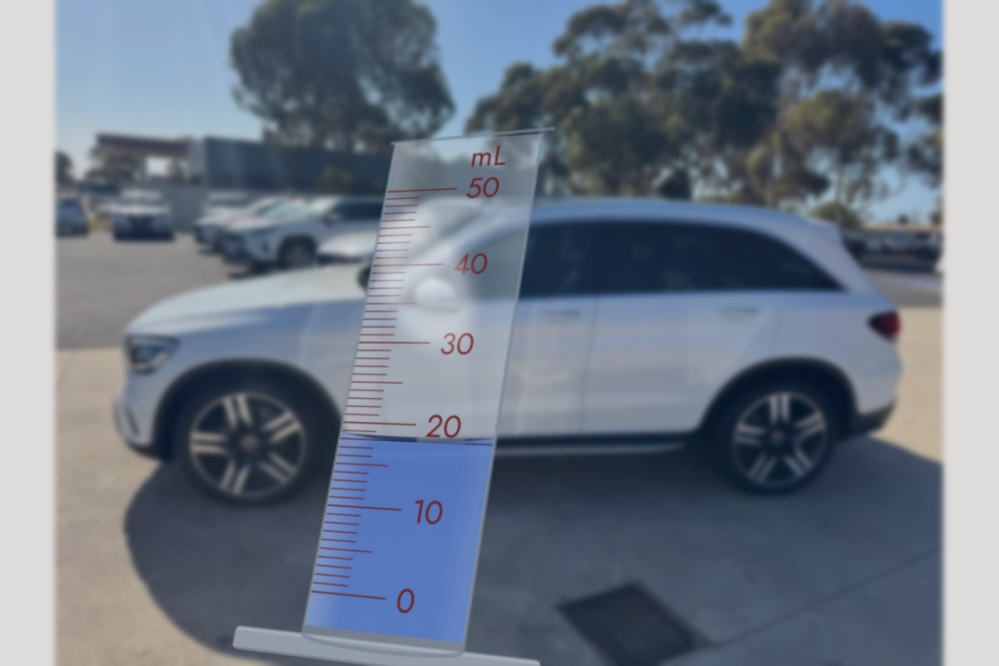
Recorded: {"value": 18, "unit": "mL"}
